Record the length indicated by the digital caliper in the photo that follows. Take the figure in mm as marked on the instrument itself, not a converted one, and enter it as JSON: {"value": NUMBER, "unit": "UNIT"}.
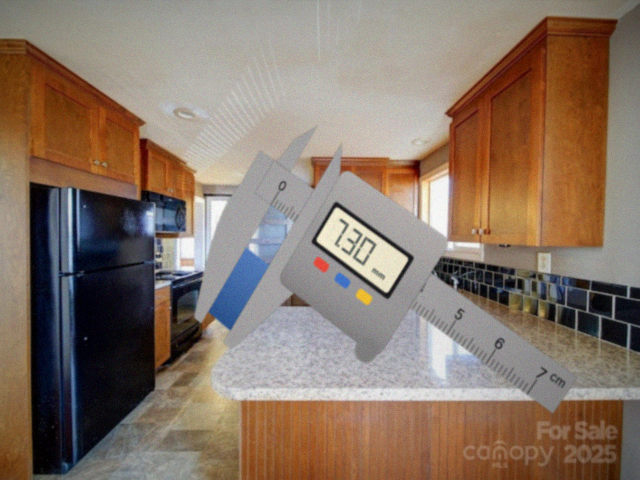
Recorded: {"value": 7.30, "unit": "mm"}
